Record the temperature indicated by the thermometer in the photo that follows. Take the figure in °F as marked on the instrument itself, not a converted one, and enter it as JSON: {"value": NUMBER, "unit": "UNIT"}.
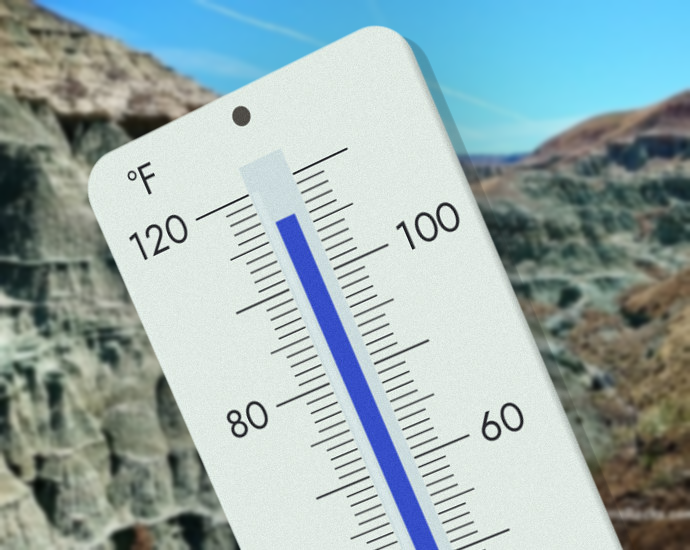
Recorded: {"value": 113, "unit": "°F"}
